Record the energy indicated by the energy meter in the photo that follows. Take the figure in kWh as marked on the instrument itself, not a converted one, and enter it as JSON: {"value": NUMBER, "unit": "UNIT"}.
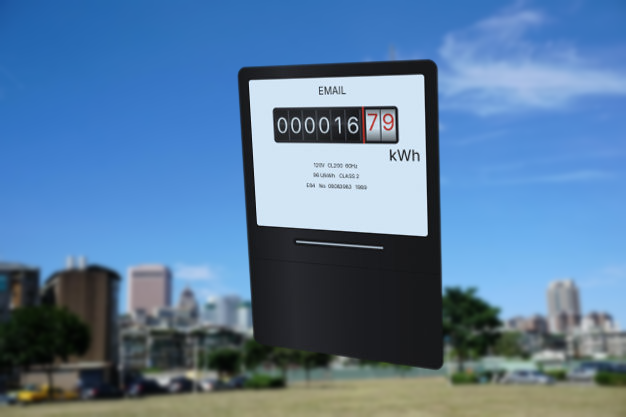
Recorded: {"value": 16.79, "unit": "kWh"}
